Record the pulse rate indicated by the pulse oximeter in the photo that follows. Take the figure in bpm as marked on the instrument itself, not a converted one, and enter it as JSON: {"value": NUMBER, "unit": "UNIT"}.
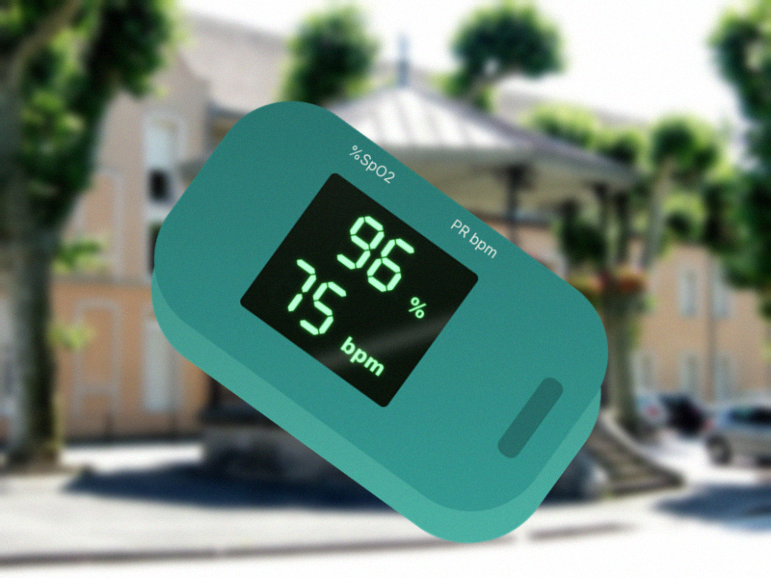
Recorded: {"value": 75, "unit": "bpm"}
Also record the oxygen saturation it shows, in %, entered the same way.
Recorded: {"value": 96, "unit": "%"}
